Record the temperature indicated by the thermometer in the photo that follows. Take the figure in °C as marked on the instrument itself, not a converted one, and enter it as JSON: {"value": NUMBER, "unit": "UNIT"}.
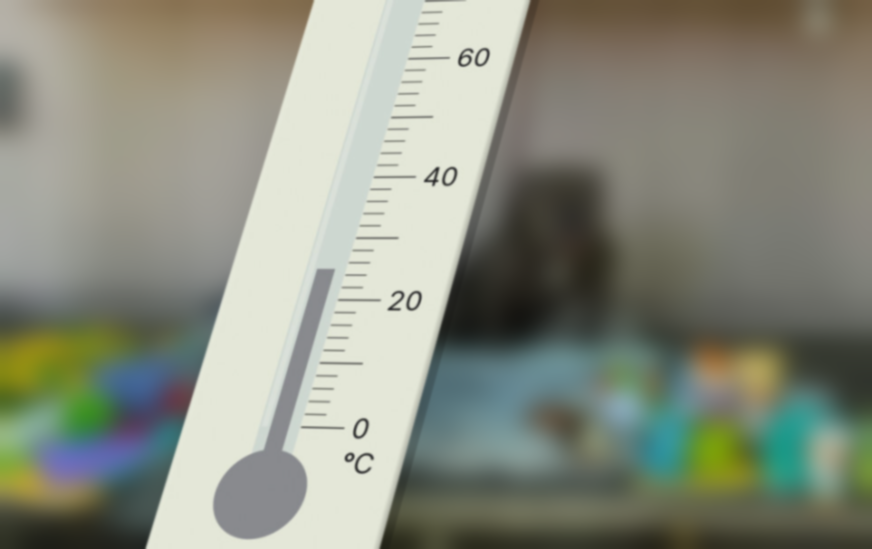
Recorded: {"value": 25, "unit": "°C"}
